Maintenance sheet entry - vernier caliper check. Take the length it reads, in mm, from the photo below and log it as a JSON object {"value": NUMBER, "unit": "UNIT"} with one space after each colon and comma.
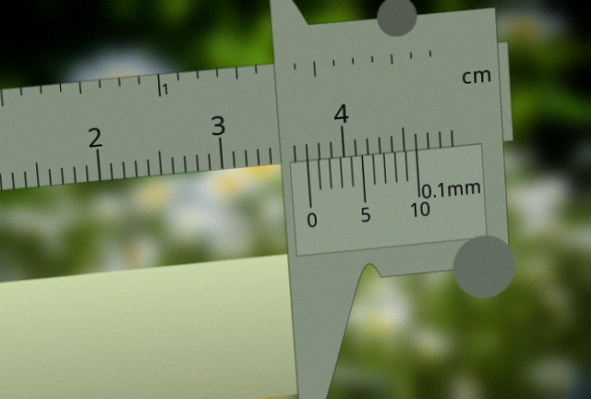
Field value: {"value": 37.0, "unit": "mm"}
